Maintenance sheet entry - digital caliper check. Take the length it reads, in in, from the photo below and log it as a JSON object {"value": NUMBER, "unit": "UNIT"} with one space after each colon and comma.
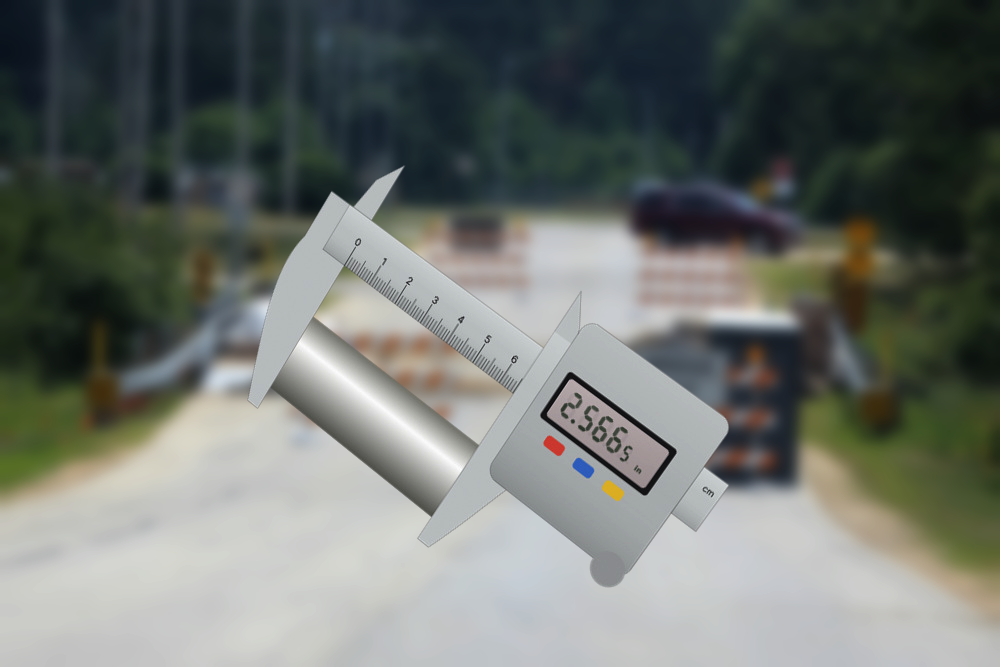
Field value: {"value": 2.5665, "unit": "in"}
